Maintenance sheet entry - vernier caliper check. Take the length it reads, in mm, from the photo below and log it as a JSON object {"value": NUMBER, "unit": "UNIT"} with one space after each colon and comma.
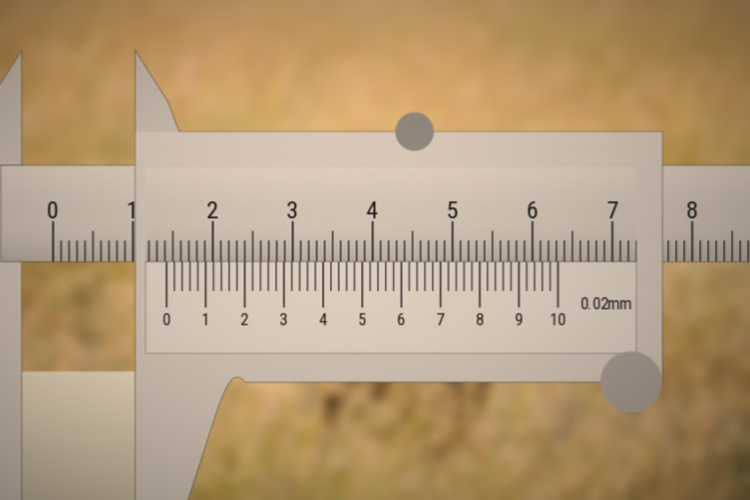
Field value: {"value": 14.2, "unit": "mm"}
